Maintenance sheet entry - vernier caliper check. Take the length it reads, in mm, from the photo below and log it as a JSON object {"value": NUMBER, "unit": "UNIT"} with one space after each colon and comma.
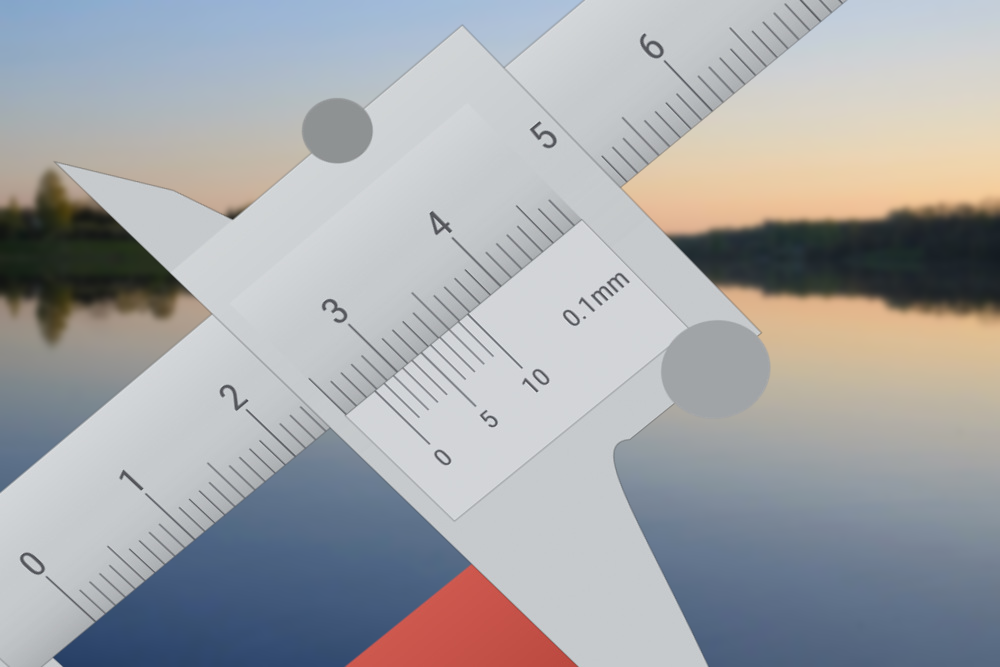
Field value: {"value": 27.8, "unit": "mm"}
